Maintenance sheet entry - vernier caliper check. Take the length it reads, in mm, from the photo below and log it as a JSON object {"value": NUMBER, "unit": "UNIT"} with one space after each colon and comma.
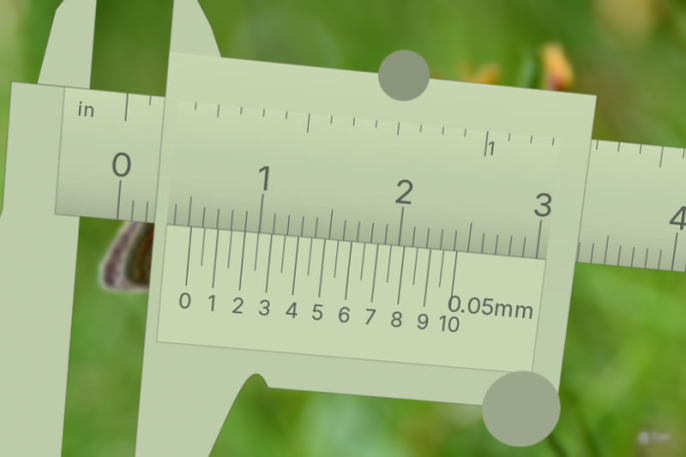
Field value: {"value": 5.2, "unit": "mm"}
